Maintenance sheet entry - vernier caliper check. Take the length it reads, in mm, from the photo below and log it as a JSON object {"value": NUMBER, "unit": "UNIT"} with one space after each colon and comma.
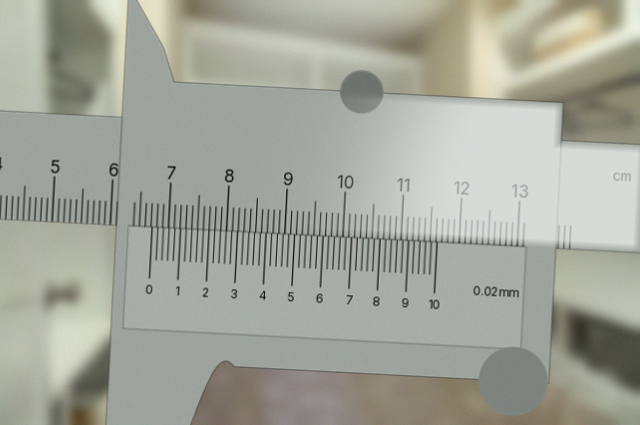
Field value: {"value": 67.2, "unit": "mm"}
